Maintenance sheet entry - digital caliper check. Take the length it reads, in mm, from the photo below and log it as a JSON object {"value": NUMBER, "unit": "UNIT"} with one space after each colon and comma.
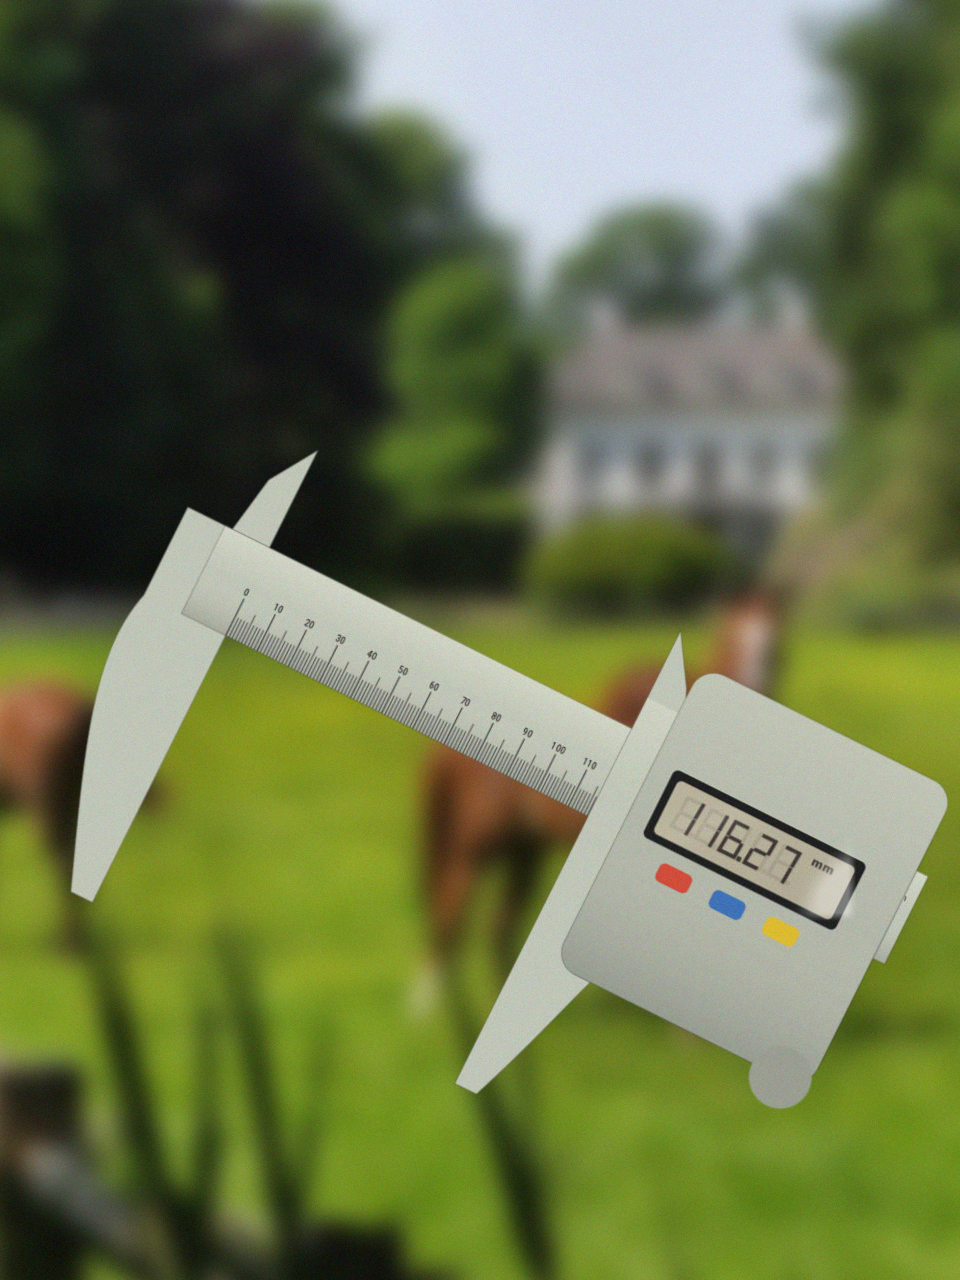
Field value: {"value": 116.27, "unit": "mm"}
